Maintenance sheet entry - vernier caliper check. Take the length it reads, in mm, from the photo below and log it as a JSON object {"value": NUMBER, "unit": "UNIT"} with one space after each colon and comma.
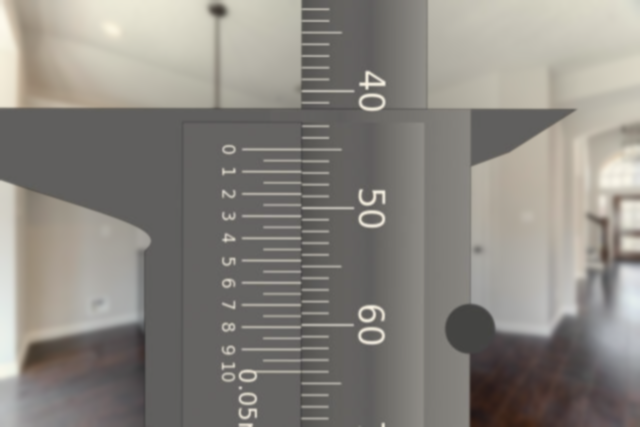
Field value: {"value": 45.0, "unit": "mm"}
